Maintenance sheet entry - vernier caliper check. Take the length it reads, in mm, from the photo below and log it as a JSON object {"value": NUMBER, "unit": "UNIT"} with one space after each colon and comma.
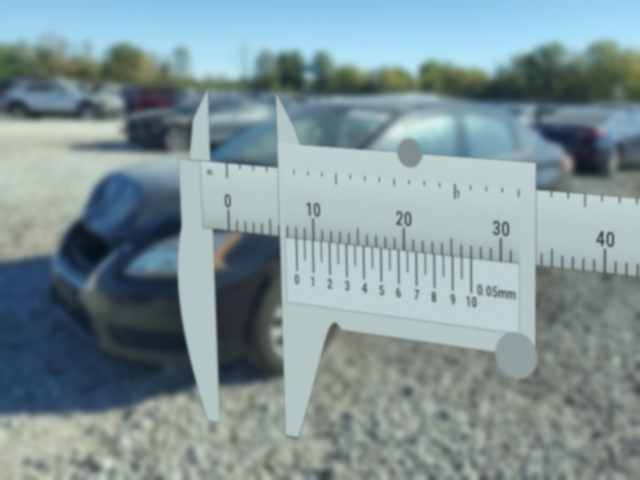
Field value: {"value": 8.0, "unit": "mm"}
